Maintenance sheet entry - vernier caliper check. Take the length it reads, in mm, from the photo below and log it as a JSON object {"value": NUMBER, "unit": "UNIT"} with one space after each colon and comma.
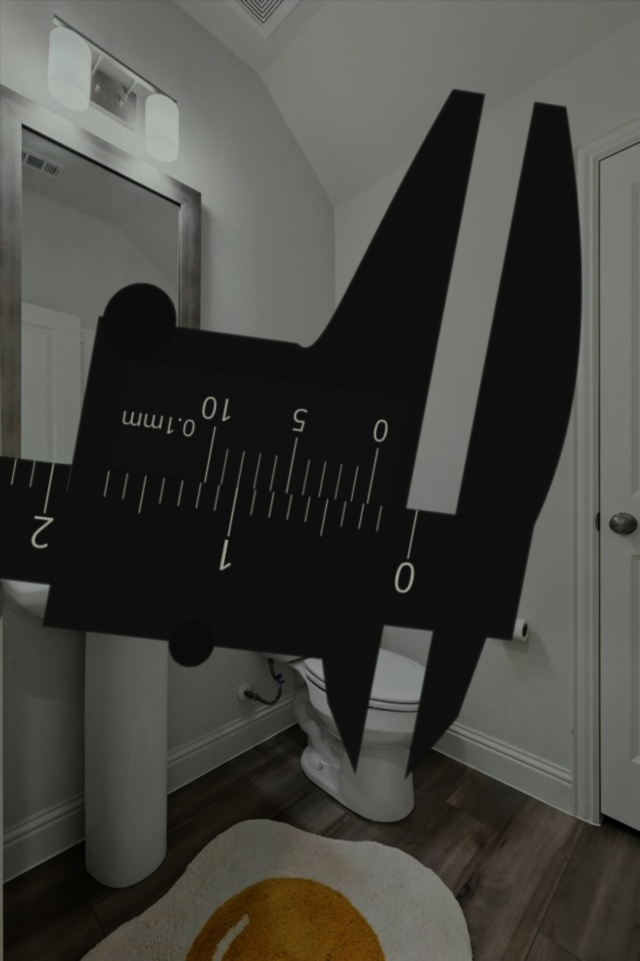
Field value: {"value": 2.8, "unit": "mm"}
